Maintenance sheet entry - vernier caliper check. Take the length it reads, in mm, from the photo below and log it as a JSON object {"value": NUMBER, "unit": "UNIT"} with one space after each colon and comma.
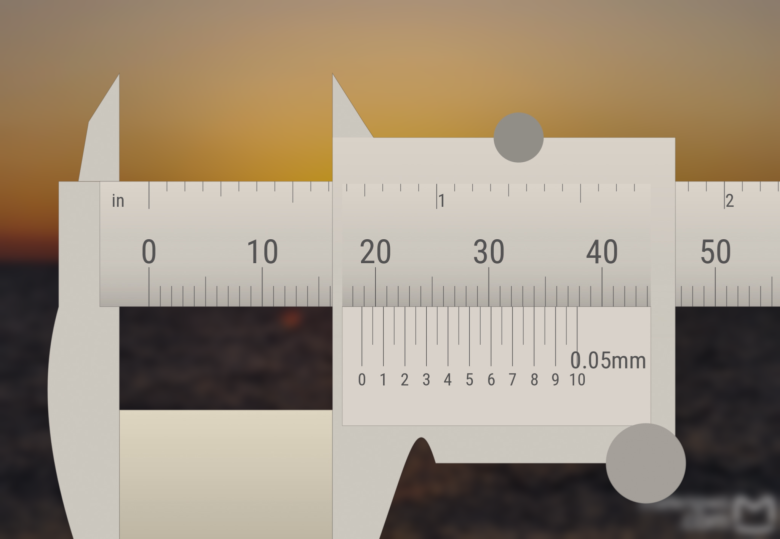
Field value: {"value": 18.8, "unit": "mm"}
